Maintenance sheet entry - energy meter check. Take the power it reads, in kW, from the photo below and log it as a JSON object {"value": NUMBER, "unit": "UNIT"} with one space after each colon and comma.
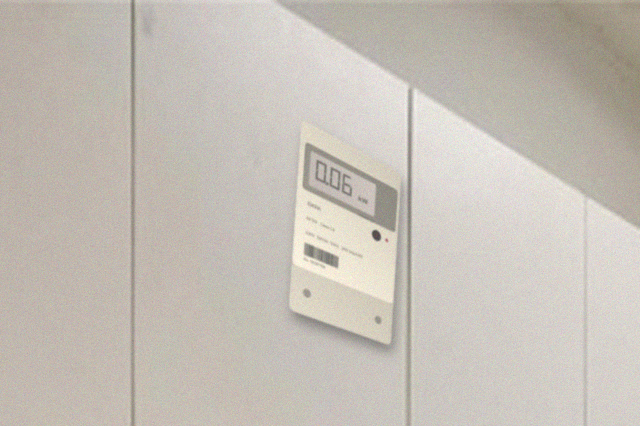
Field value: {"value": 0.06, "unit": "kW"}
